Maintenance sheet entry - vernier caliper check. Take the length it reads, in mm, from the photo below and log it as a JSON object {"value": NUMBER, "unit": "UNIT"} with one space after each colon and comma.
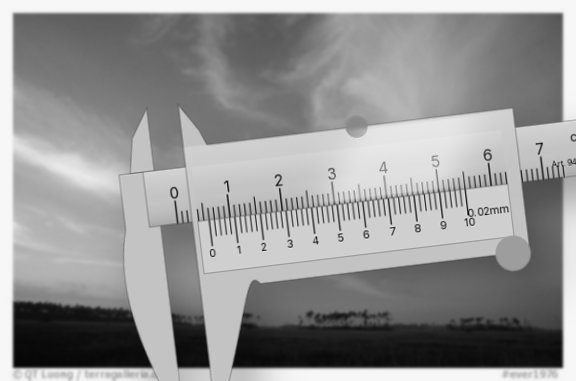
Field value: {"value": 6.0, "unit": "mm"}
